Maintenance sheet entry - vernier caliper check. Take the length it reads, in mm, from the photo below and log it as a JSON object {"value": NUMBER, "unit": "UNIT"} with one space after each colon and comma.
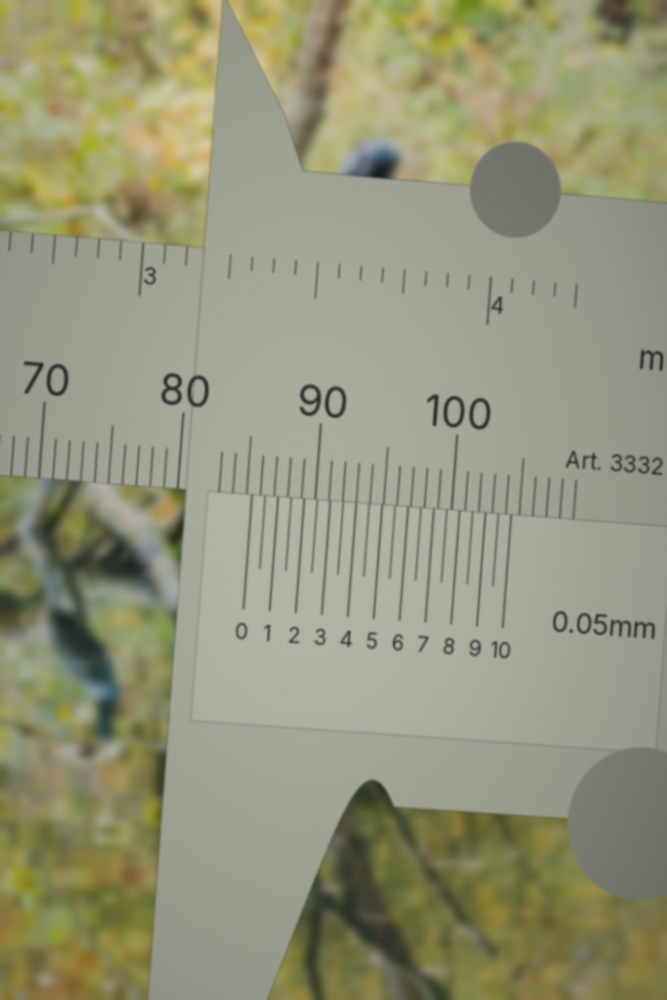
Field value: {"value": 85.4, "unit": "mm"}
